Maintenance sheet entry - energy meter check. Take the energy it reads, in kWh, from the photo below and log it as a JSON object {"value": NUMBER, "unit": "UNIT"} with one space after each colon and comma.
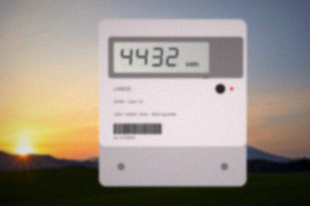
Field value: {"value": 4432, "unit": "kWh"}
